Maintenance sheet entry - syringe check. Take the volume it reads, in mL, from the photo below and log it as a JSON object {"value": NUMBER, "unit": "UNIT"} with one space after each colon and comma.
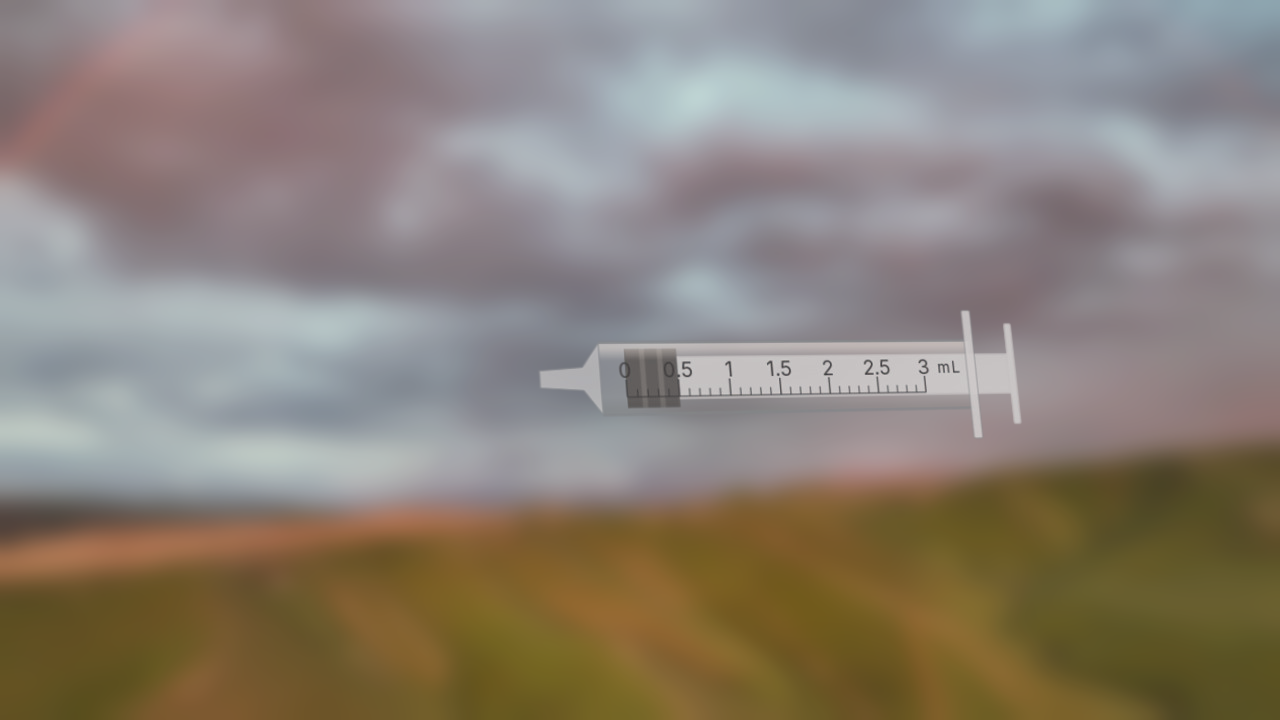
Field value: {"value": 0, "unit": "mL"}
